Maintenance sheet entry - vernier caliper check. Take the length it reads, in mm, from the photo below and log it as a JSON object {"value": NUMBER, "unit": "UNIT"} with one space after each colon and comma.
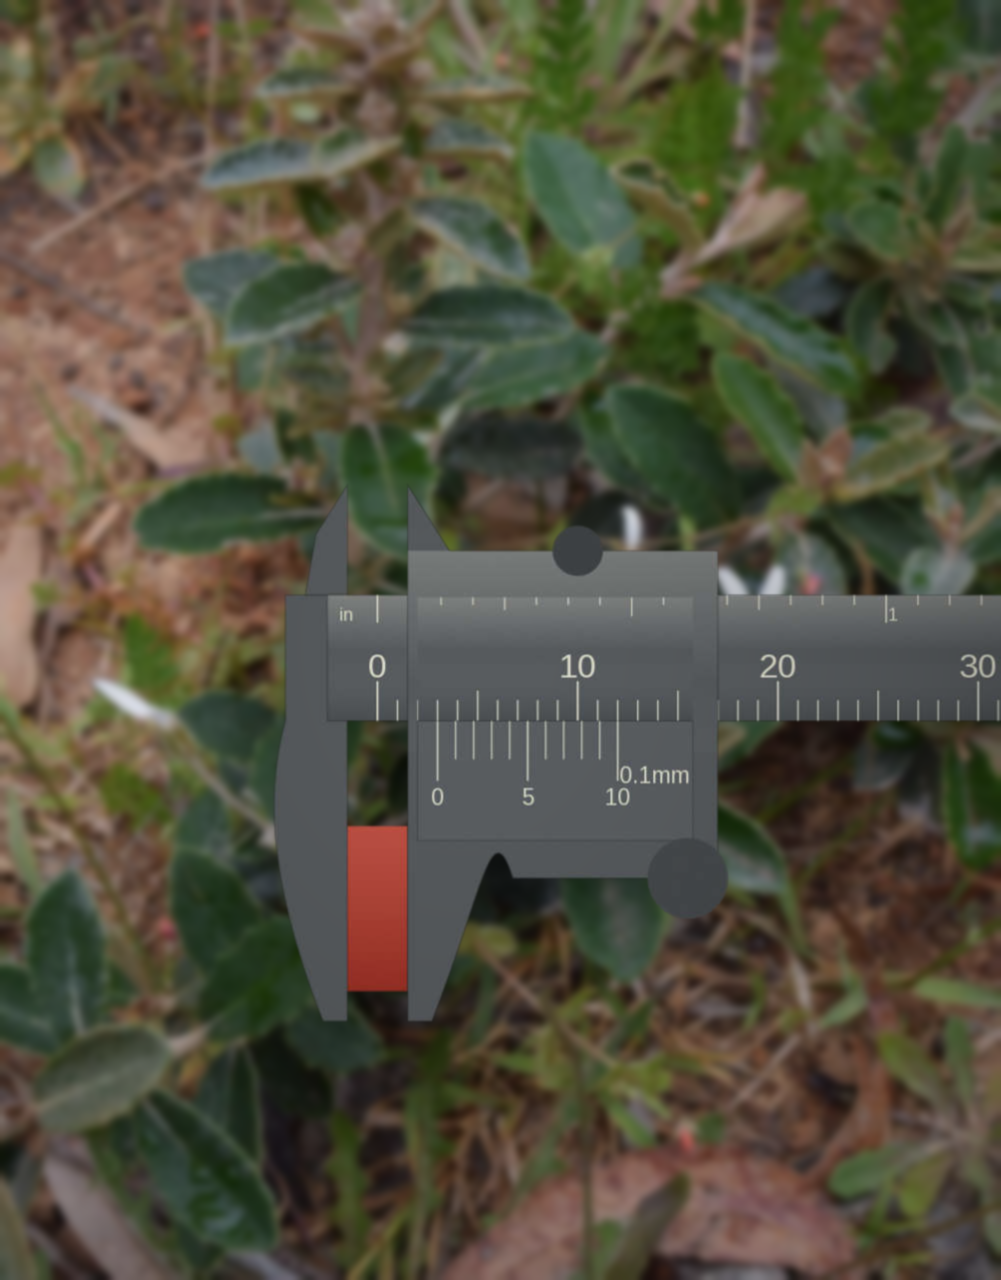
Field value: {"value": 3.0, "unit": "mm"}
